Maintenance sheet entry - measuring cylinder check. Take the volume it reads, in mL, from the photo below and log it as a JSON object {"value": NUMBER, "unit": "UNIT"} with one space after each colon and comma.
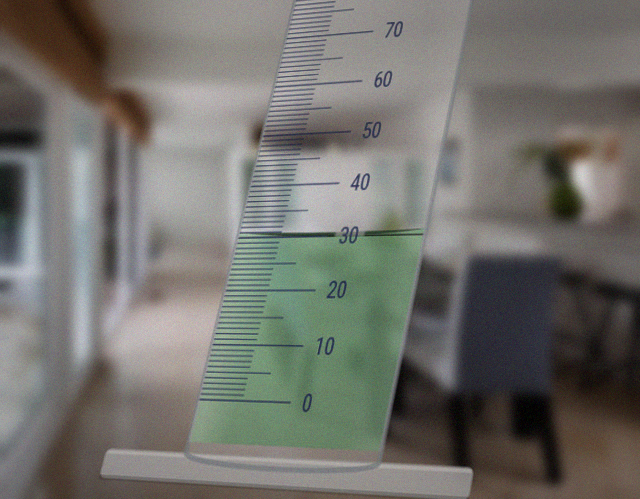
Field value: {"value": 30, "unit": "mL"}
